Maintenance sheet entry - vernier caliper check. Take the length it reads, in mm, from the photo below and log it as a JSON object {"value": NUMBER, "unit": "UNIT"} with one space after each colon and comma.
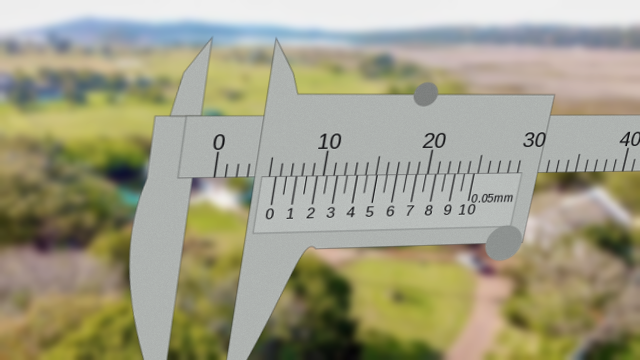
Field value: {"value": 5.6, "unit": "mm"}
